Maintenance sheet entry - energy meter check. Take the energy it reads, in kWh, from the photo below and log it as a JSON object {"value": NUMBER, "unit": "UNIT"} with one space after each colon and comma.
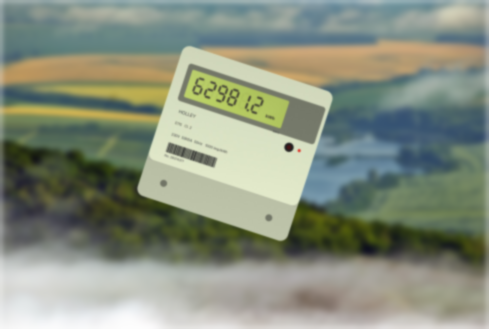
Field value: {"value": 62981.2, "unit": "kWh"}
